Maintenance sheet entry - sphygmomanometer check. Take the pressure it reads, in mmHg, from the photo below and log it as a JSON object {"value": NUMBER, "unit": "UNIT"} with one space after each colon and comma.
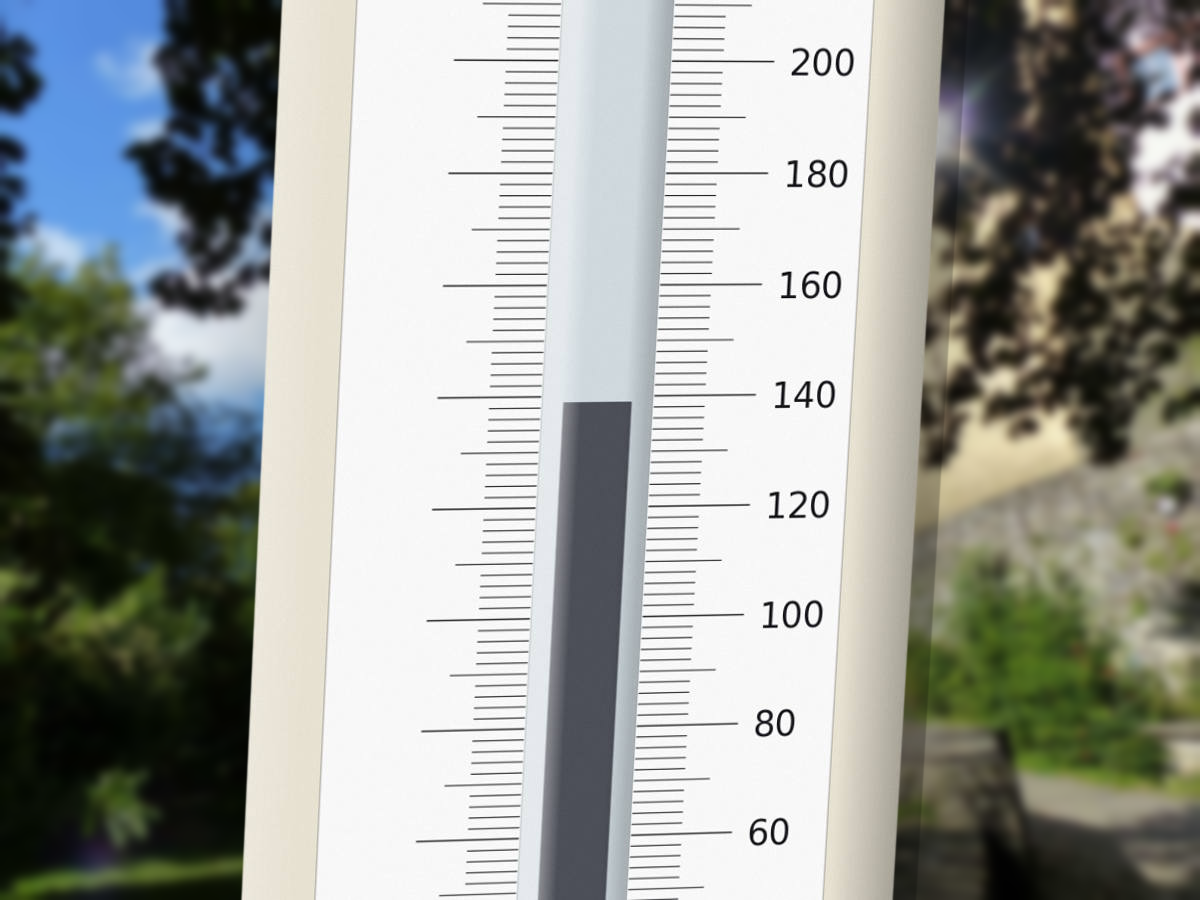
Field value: {"value": 139, "unit": "mmHg"}
